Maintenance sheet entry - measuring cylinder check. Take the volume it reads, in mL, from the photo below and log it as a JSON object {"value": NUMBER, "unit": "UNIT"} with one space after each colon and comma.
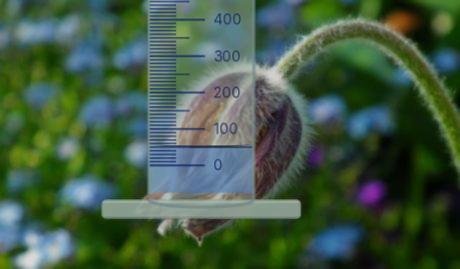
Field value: {"value": 50, "unit": "mL"}
